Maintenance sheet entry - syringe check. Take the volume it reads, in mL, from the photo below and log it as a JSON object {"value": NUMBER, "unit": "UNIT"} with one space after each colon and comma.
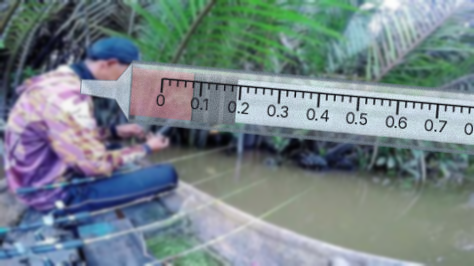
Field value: {"value": 0.08, "unit": "mL"}
